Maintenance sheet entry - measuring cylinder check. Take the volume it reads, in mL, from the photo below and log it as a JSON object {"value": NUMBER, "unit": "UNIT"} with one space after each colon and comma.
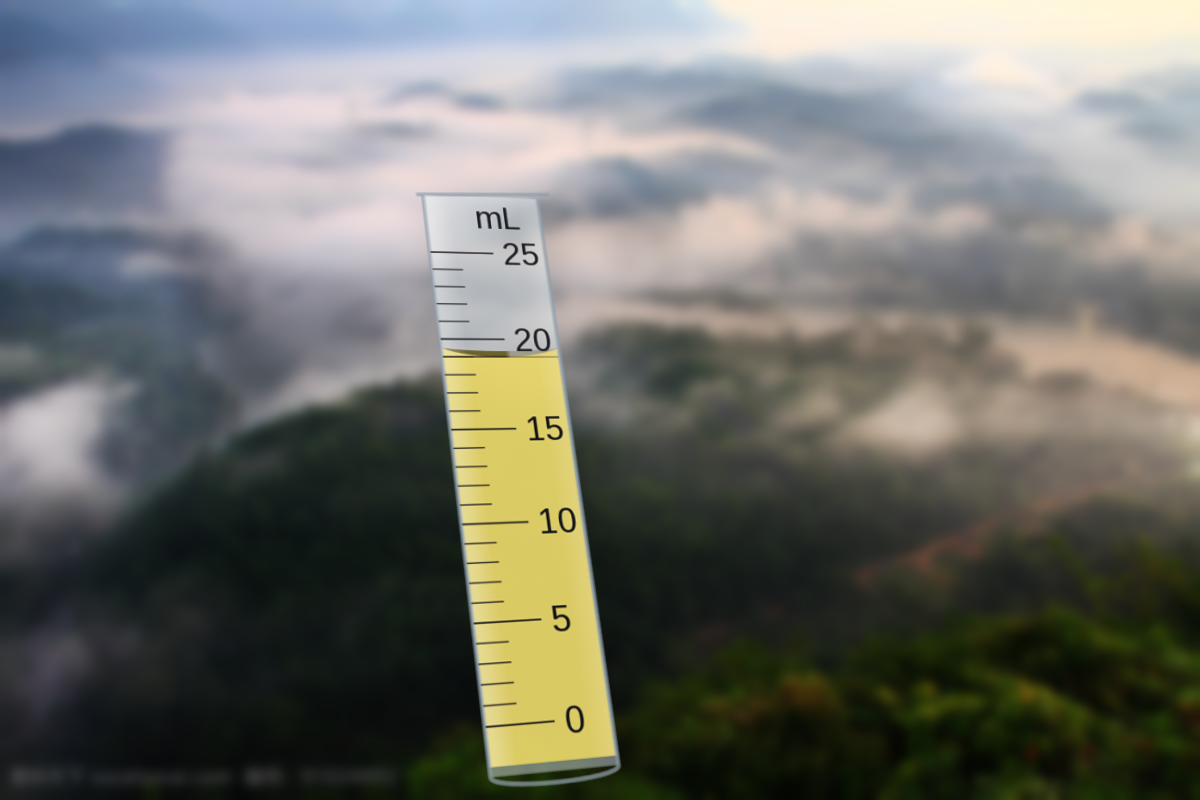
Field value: {"value": 19, "unit": "mL"}
